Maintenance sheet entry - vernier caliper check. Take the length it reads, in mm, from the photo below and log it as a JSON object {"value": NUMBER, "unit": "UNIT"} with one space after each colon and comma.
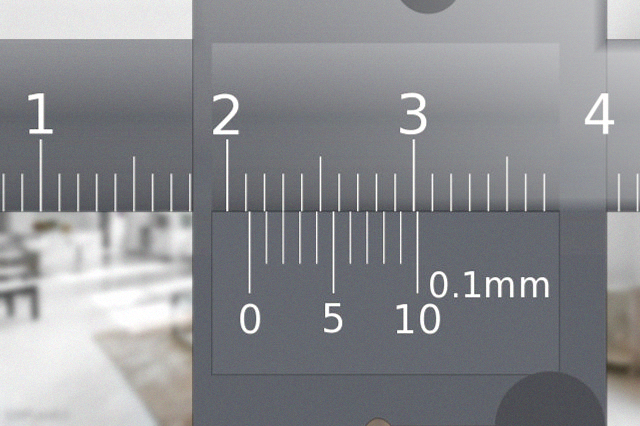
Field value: {"value": 21.2, "unit": "mm"}
